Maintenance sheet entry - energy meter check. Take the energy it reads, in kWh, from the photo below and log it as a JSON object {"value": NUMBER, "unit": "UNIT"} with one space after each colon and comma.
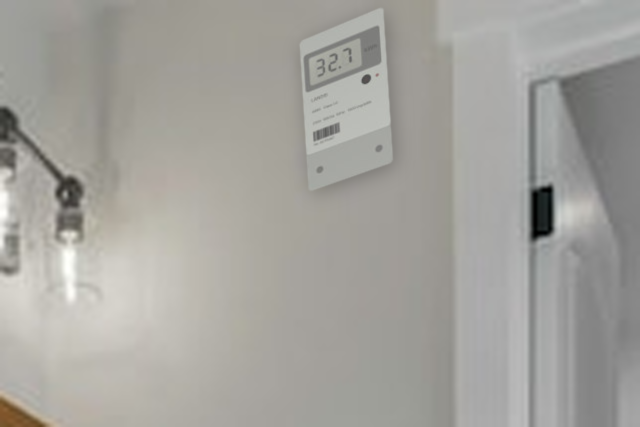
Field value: {"value": 32.7, "unit": "kWh"}
